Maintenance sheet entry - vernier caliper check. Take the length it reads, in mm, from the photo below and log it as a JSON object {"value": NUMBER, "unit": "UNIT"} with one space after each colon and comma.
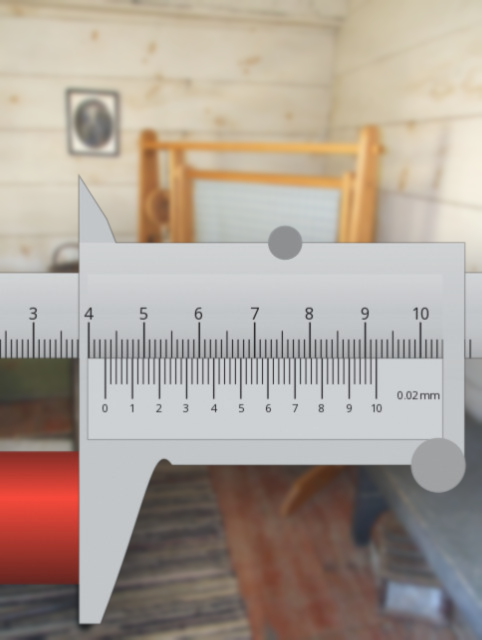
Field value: {"value": 43.0, "unit": "mm"}
